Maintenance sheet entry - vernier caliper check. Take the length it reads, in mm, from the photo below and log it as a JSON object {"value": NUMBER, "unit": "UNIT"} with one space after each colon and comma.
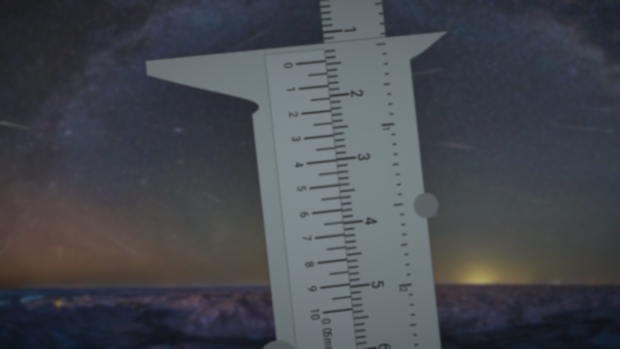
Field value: {"value": 14.5, "unit": "mm"}
